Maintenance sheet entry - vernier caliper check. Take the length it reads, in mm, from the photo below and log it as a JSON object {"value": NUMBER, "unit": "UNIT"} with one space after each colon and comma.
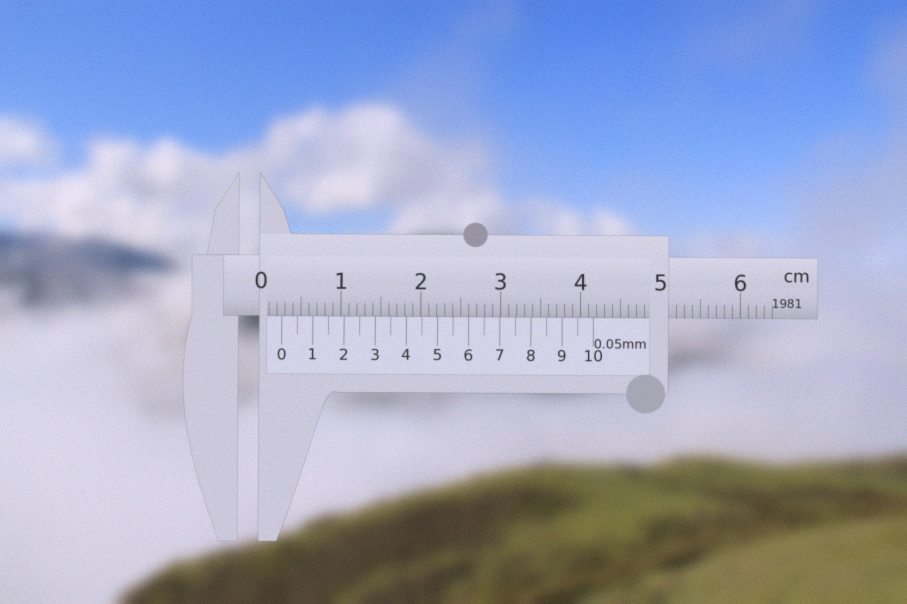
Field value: {"value": 2.6, "unit": "mm"}
